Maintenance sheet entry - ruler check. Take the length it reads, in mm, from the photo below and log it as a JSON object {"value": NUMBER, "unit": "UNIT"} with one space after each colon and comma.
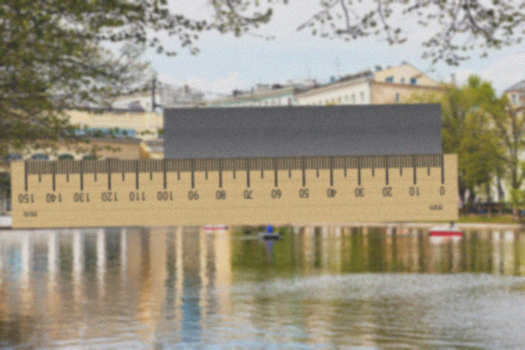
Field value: {"value": 100, "unit": "mm"}
